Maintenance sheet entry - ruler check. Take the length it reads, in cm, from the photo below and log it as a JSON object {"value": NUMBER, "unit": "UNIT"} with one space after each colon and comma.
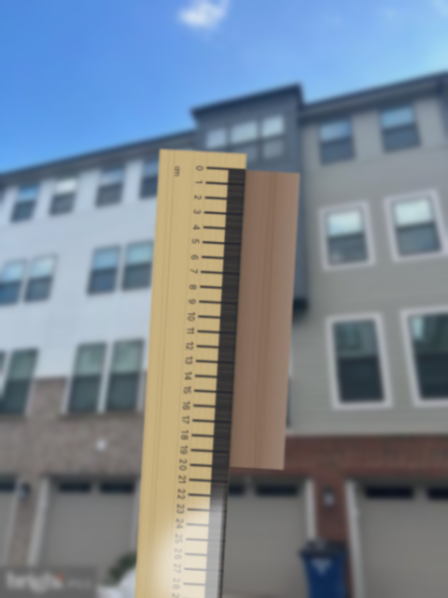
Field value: {"value": 20, "unit": "cm"}
